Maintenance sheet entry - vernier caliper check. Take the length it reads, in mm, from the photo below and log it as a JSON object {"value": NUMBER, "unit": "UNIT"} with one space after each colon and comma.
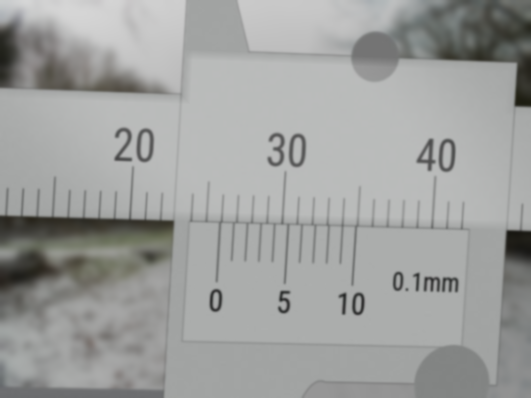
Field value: {"value": 25.9, "unit": "mm"}
